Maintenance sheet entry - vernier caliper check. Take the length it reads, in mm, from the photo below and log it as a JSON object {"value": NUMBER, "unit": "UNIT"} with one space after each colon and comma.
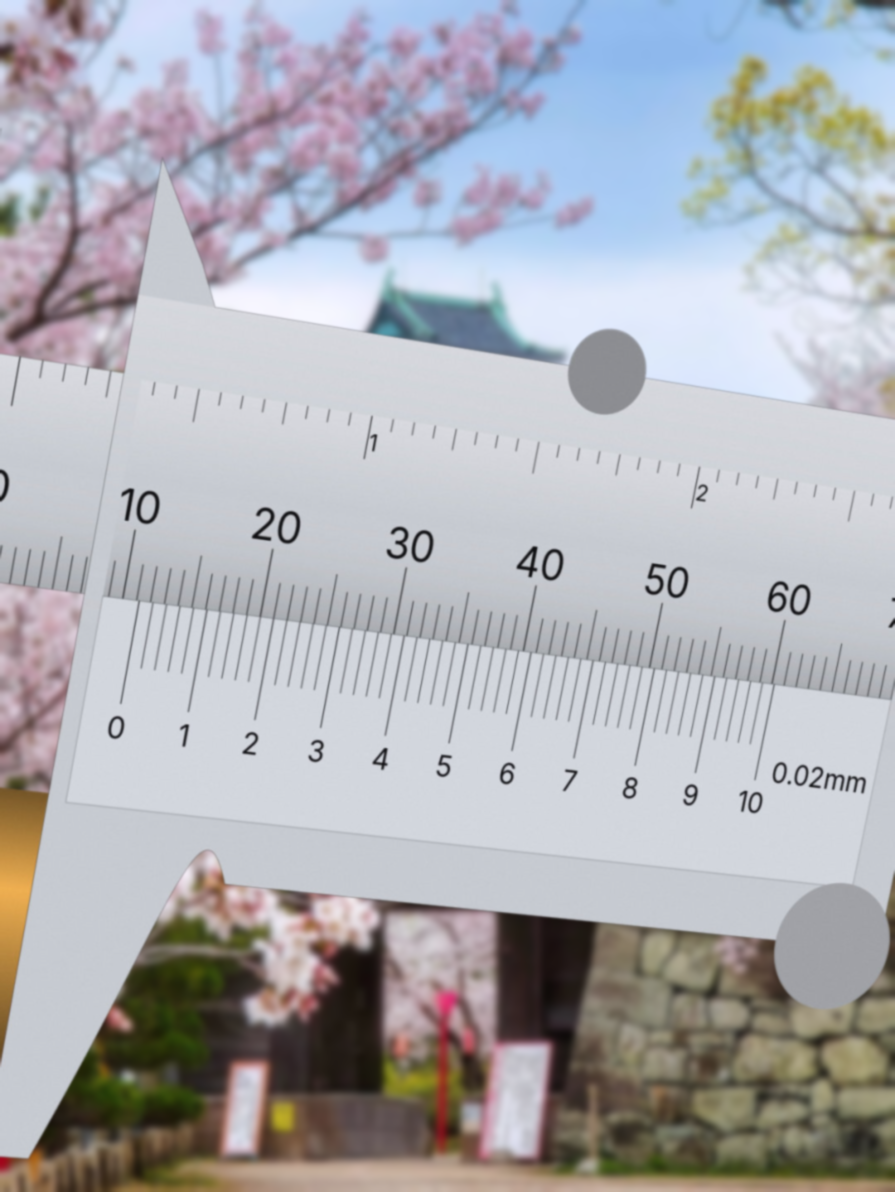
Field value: {"value": 11.2, "unit": "mm"}
